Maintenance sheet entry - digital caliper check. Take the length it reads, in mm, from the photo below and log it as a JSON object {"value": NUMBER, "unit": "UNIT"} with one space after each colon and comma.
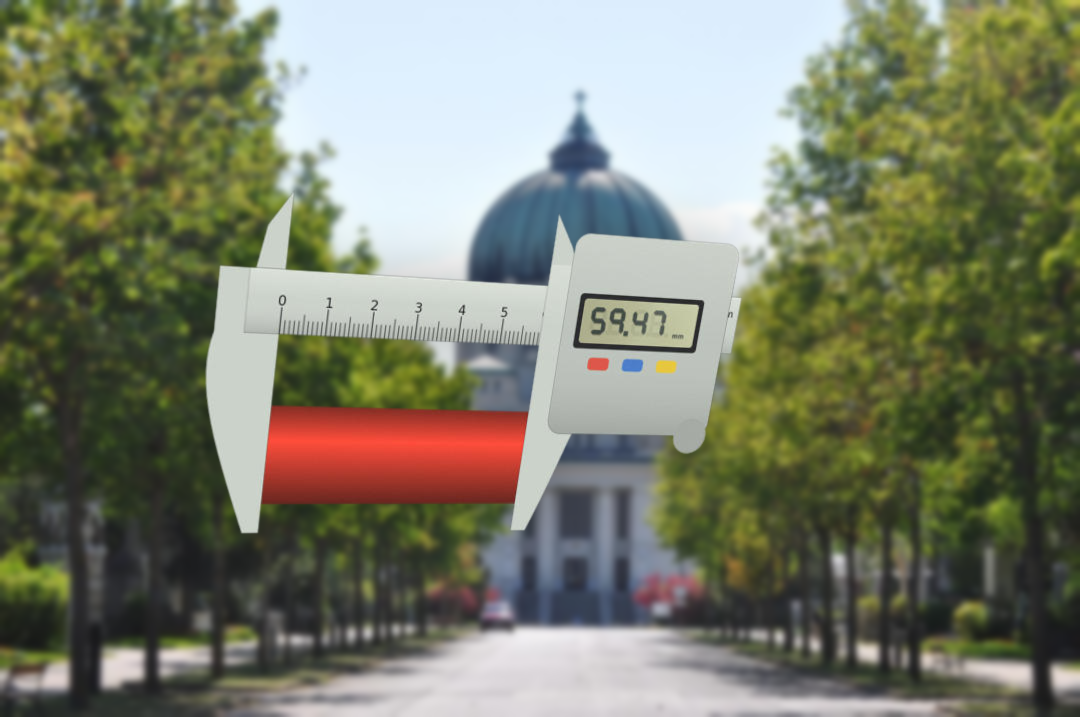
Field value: {"value": 59.47, "unit": "mm"}
